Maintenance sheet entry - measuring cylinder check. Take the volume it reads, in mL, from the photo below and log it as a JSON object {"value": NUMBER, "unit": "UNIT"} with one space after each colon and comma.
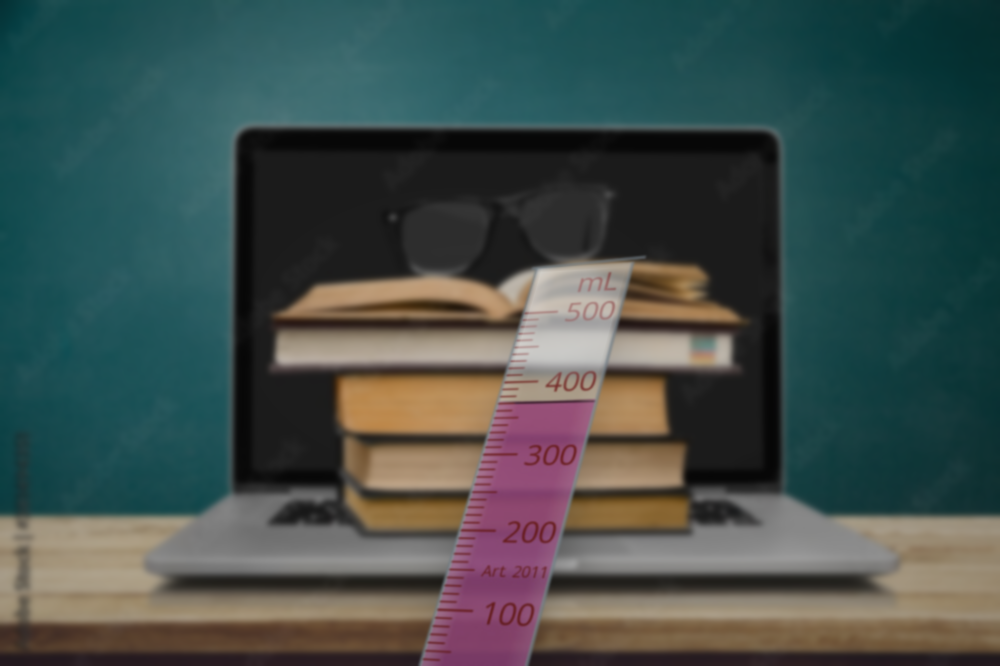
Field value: {"value": 370, "unit": "mL"}
